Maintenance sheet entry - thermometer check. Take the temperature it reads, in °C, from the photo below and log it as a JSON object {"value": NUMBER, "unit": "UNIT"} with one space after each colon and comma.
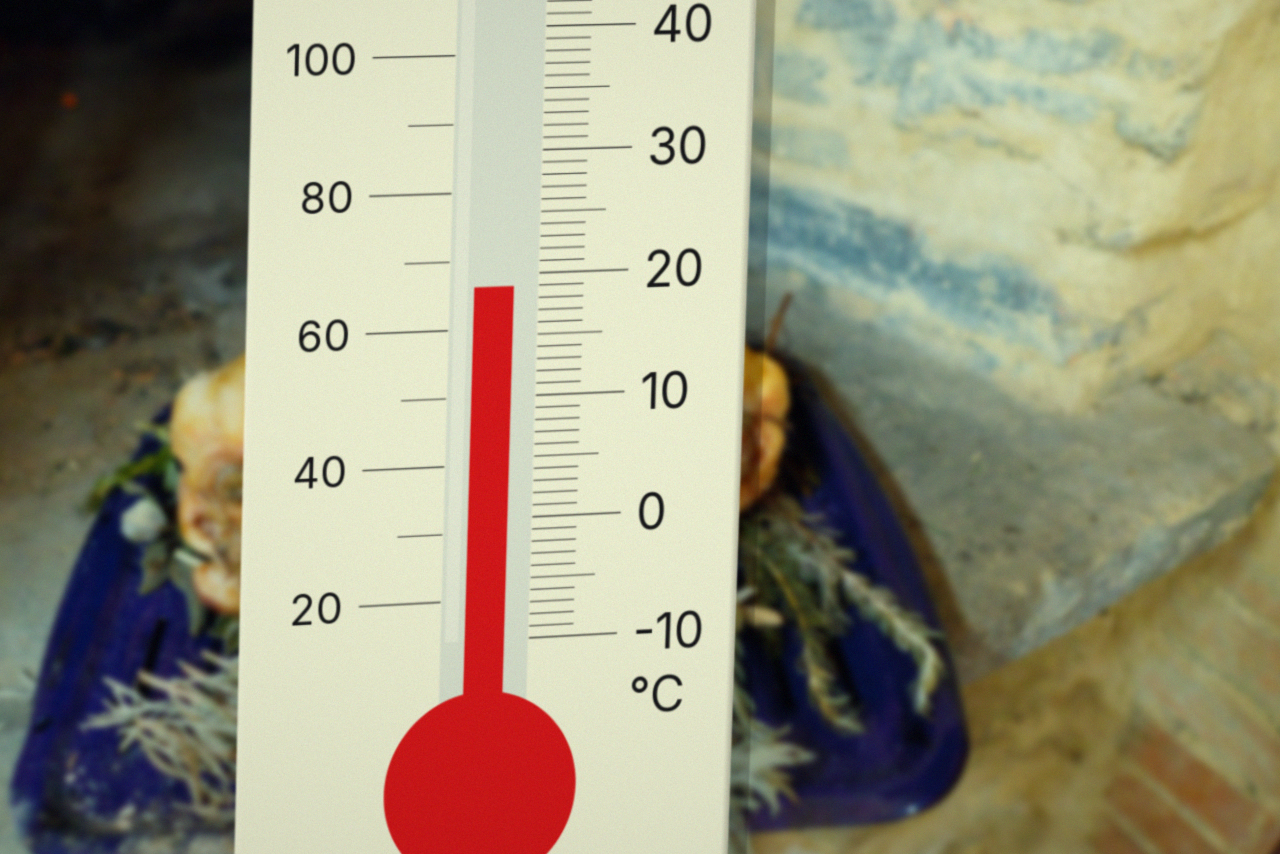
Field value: {"value": 19, "unit": "°C"}
